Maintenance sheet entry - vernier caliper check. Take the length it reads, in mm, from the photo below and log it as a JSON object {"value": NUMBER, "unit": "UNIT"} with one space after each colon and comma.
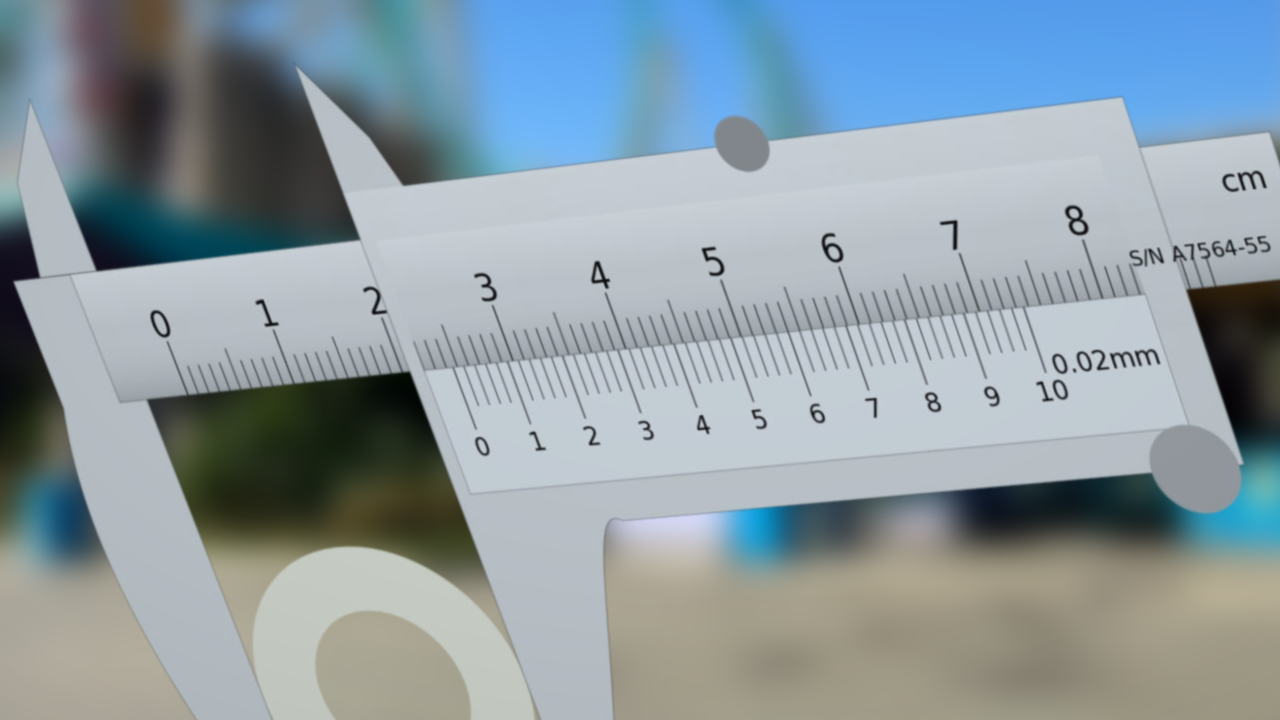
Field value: {"value": 24.6, "unit": "mm"}
